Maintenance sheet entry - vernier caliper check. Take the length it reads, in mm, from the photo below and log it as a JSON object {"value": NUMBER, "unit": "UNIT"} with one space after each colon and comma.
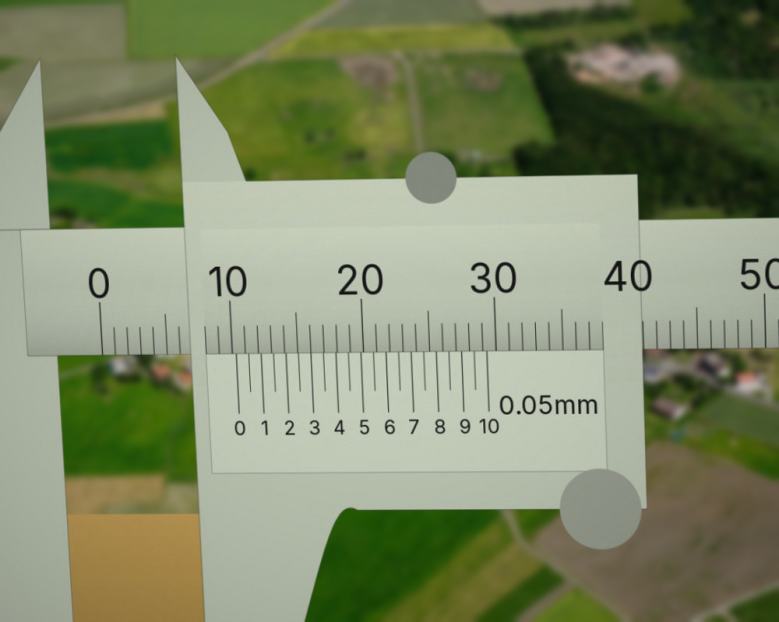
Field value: {"value": 10.3, "unit": "mm"}
